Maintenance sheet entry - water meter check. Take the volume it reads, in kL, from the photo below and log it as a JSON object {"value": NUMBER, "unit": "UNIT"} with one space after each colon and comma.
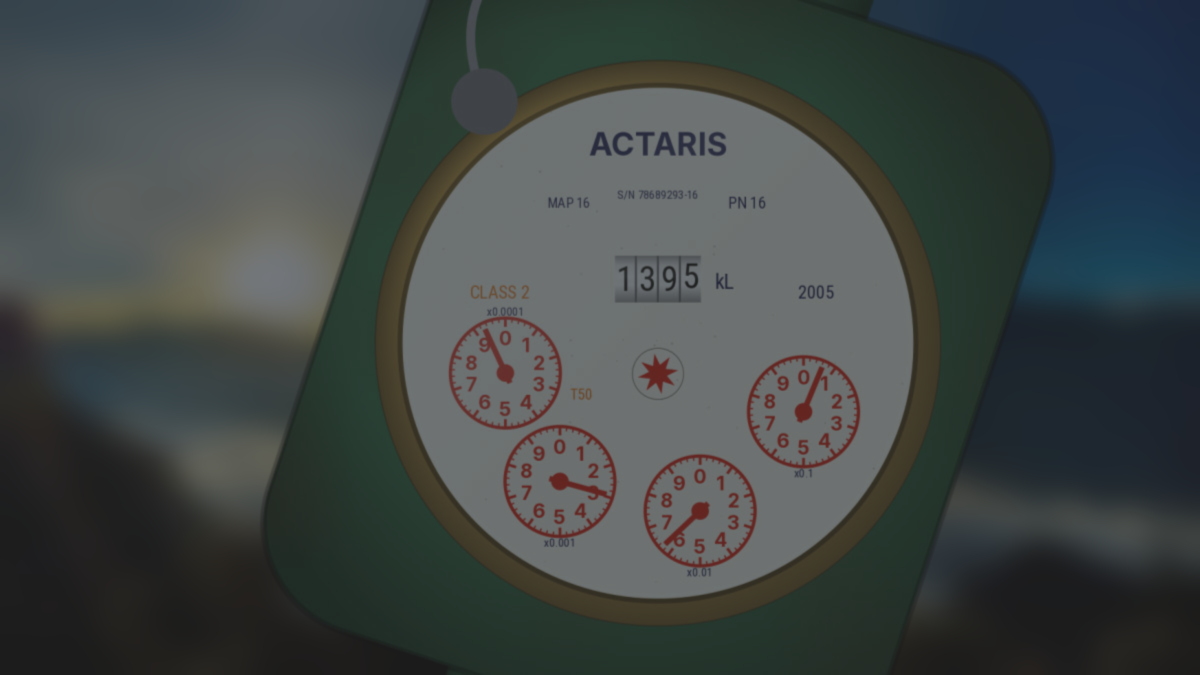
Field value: {"value": 1395.0629, "unit": "kL"}
